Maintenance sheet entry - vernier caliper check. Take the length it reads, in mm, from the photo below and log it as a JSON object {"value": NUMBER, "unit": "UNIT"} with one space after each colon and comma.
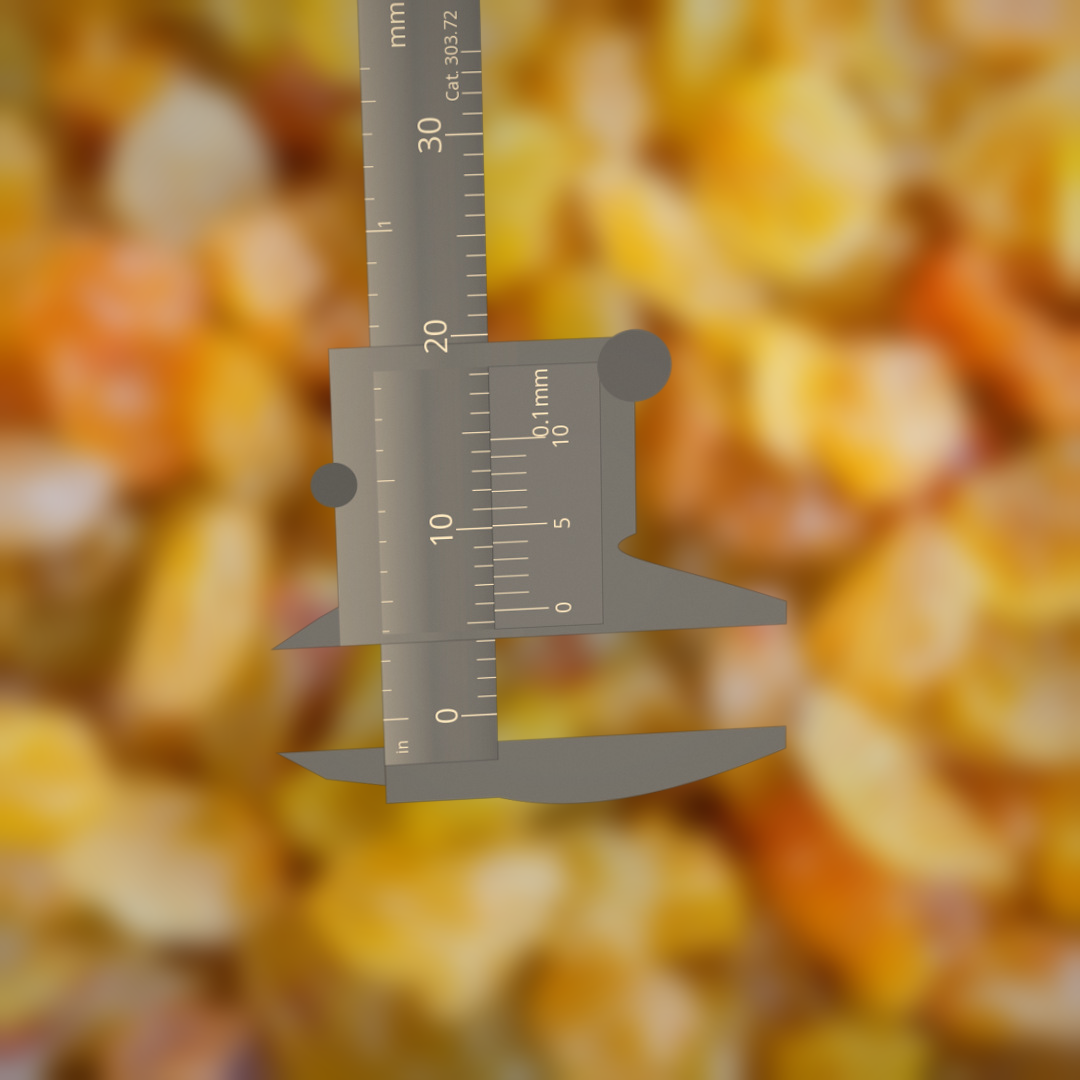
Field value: {"value": 5.6, "unit": "mm"}
